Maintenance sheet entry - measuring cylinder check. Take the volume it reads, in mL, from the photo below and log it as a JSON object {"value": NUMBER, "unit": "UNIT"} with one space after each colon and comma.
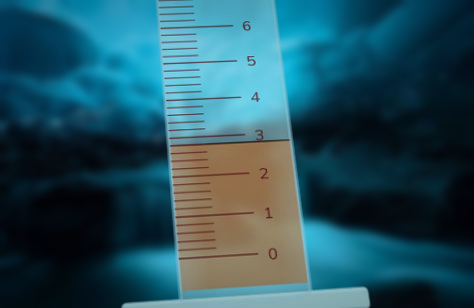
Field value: {"value": 2.8, "unit": "mL"}
